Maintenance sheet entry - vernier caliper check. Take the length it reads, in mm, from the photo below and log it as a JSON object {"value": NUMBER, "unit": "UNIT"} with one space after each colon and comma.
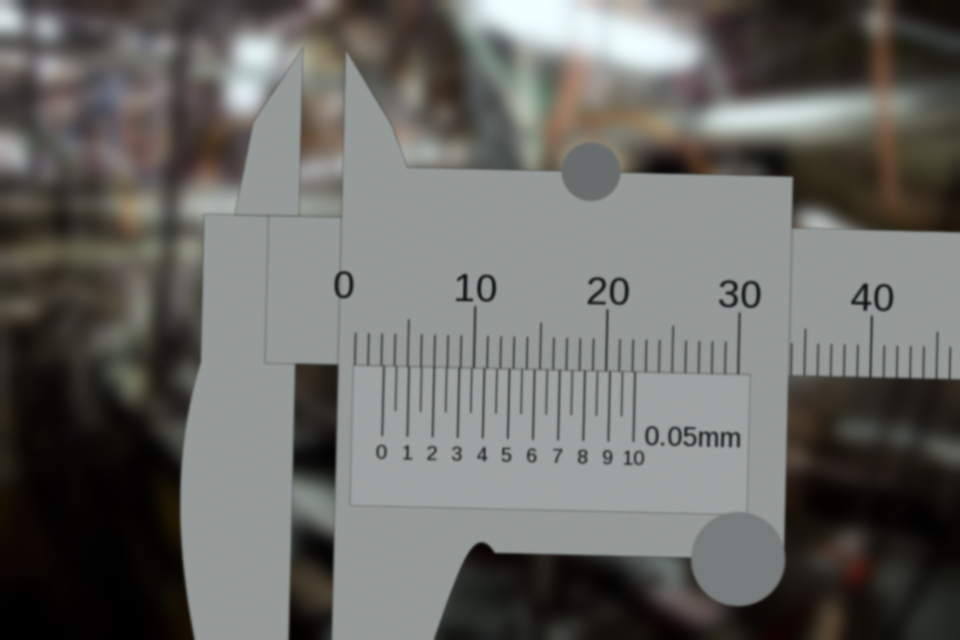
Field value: {"value": 3.2, "unit": "mm"}
